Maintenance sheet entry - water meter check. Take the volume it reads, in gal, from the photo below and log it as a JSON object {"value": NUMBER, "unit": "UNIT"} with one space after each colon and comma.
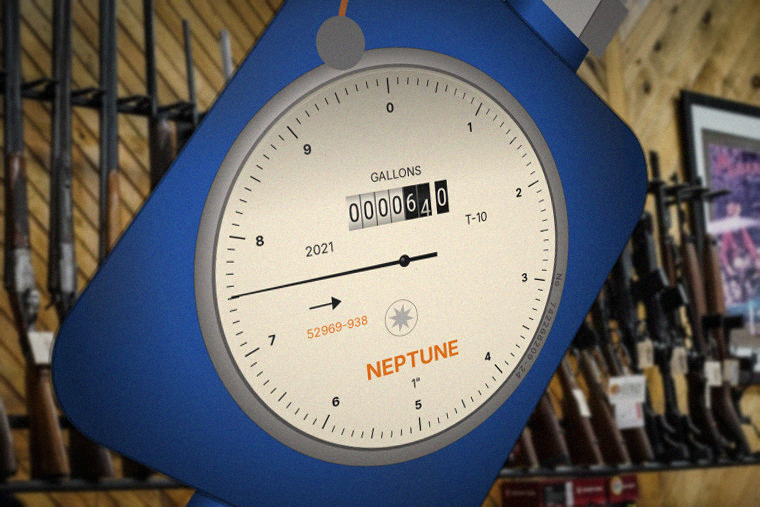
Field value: {"value": 637.5, "unit": "gal"}
